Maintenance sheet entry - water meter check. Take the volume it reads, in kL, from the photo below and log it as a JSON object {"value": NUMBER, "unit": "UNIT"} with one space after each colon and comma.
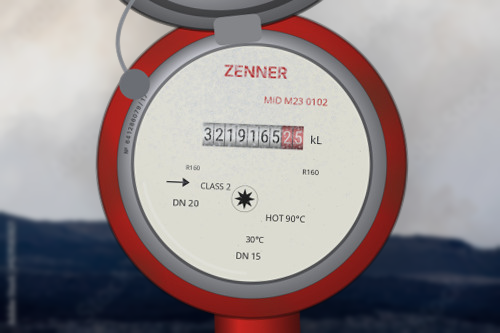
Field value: {"value": 3219165.25, "unit": "kL"}
